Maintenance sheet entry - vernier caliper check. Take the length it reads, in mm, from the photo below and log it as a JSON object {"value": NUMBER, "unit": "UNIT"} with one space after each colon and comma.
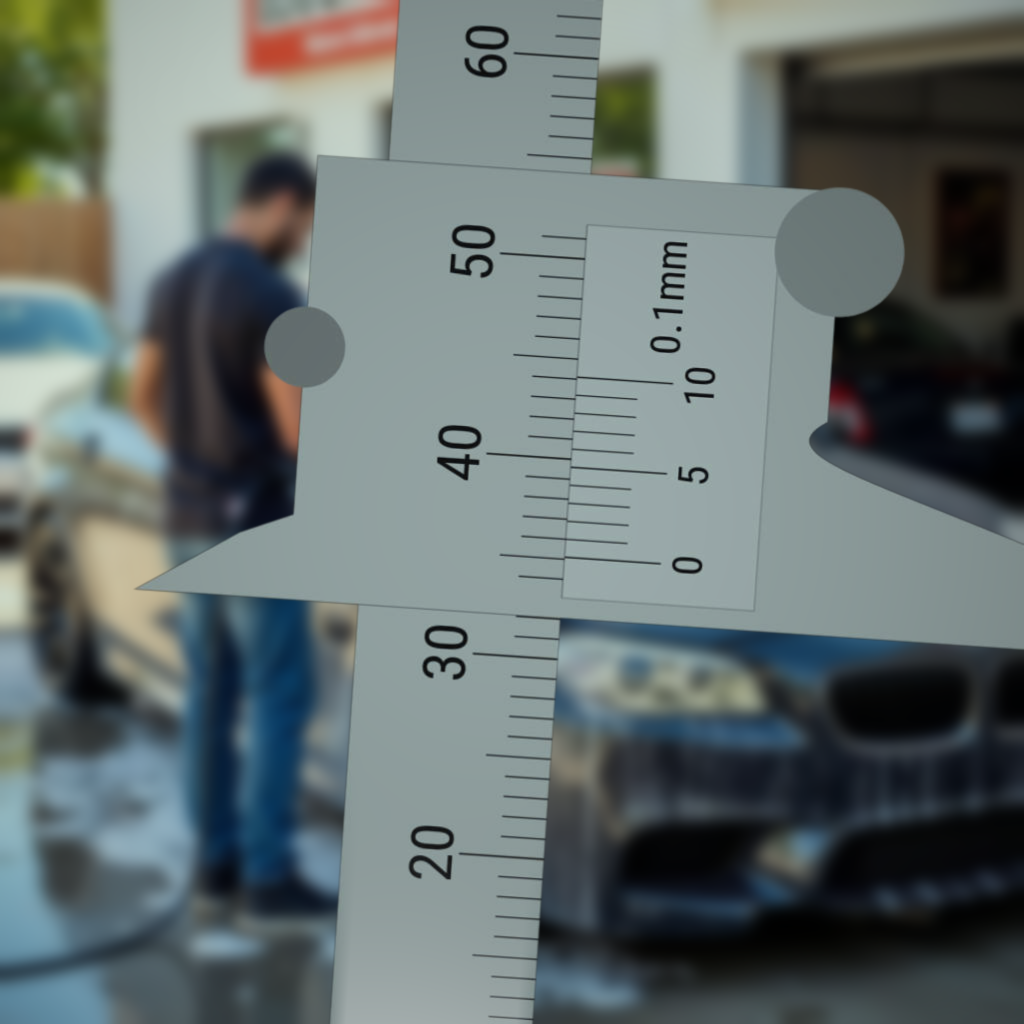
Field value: {"value": 35.1, "unit": "mm"}
